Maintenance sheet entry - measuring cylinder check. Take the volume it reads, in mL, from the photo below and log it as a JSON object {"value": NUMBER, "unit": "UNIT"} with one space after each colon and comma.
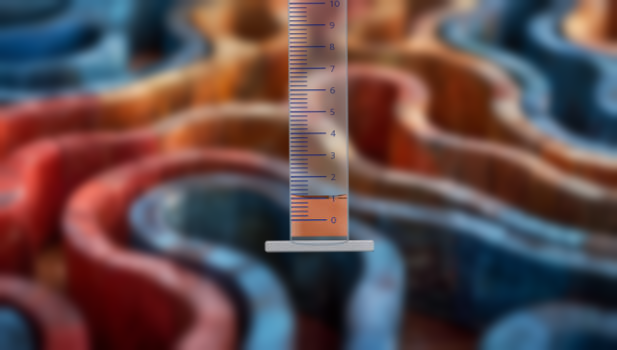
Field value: {"value": 1, "unit": "mL"}
